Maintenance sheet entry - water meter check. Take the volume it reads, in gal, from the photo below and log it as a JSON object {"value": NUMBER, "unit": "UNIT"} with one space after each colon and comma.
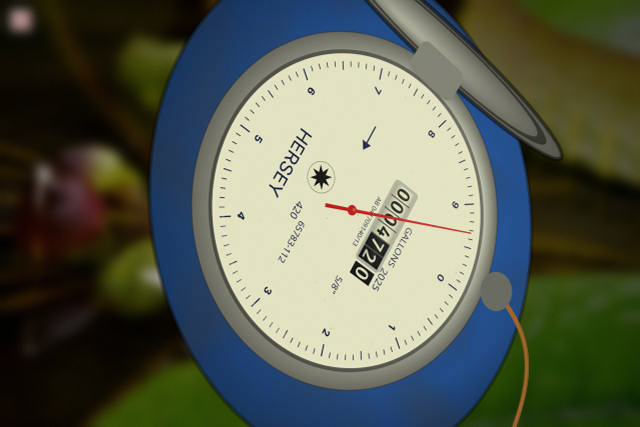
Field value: {"value": 4719.3, "unit": "gal"}
